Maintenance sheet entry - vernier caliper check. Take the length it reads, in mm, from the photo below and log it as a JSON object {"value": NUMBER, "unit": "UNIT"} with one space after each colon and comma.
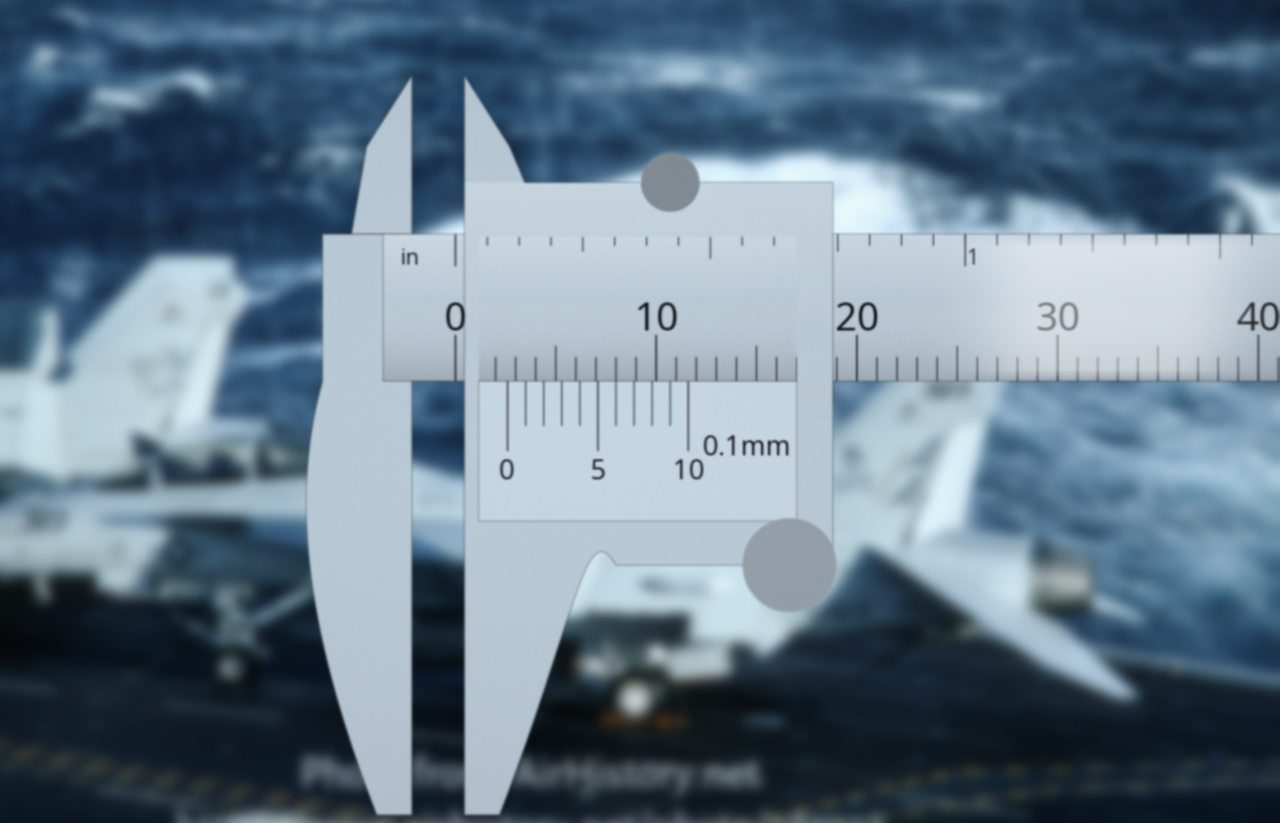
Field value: {"value": 2.6, "unit": "mm"}
